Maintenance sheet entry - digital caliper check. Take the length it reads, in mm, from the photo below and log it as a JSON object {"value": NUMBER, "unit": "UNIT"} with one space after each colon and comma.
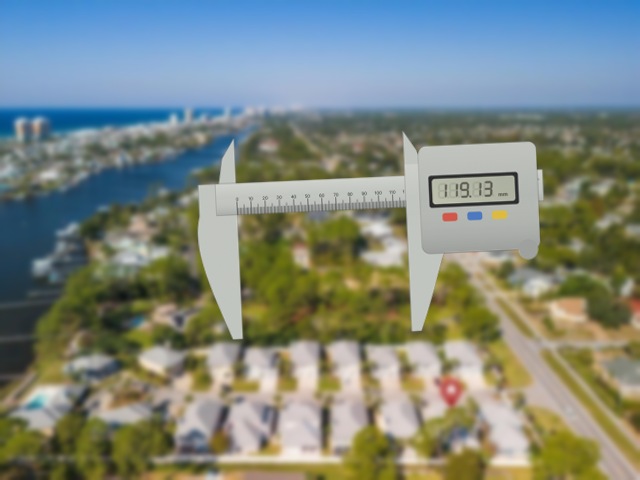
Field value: {"value": 119.13, "unit": "mm"}
